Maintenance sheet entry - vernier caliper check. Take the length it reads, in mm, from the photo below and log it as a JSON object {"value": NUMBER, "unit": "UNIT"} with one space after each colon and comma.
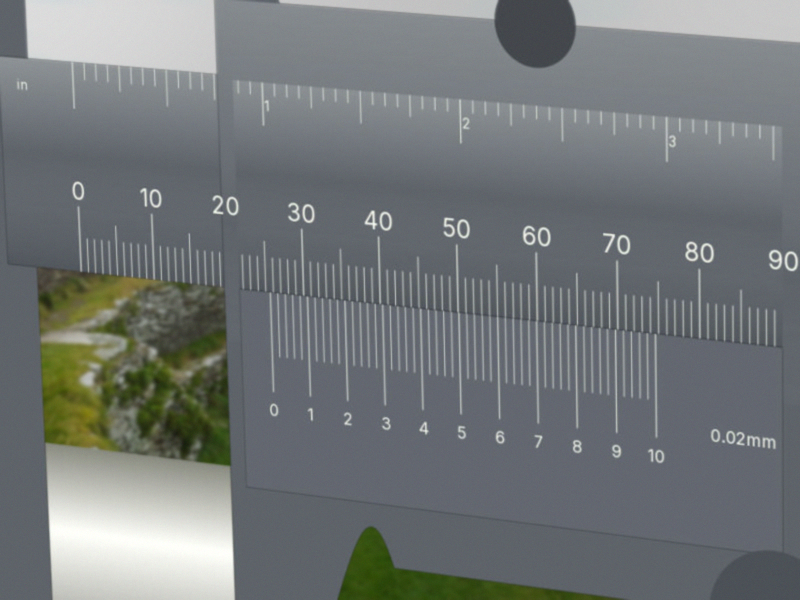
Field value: {"value": 25.6, "unit": "mm"}
